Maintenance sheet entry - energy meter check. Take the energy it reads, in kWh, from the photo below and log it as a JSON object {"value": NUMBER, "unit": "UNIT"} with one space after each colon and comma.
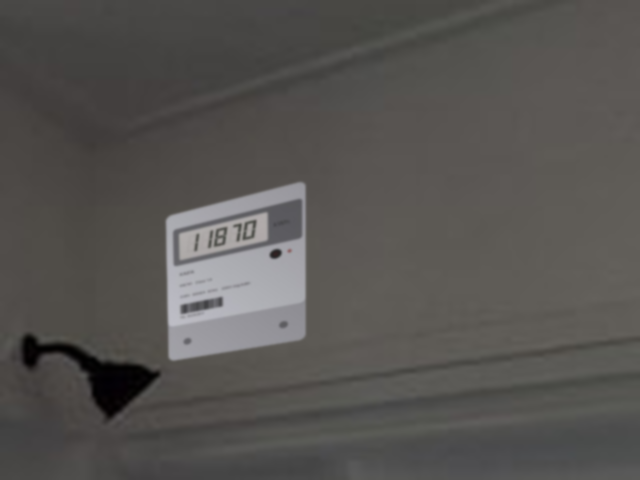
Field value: {"value": 11870, "unit": "kWh"}
